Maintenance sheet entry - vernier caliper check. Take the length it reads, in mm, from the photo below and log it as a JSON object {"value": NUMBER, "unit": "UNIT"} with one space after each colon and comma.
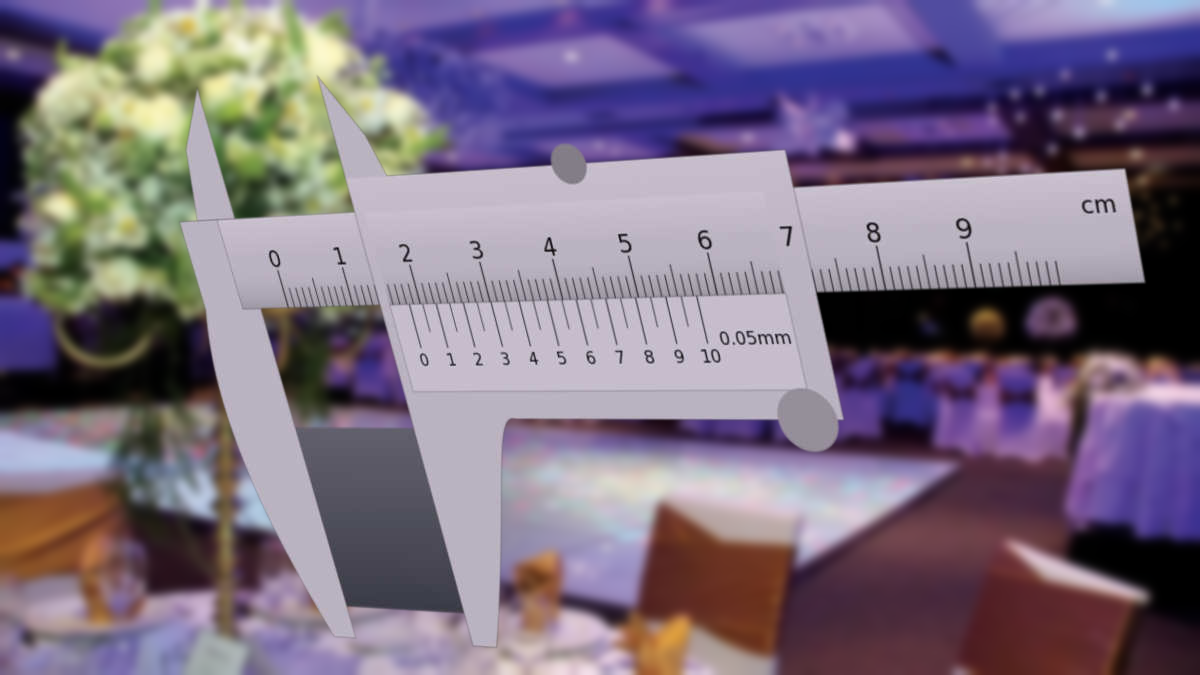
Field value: {"value": 18.4, "unit": "mm"}
